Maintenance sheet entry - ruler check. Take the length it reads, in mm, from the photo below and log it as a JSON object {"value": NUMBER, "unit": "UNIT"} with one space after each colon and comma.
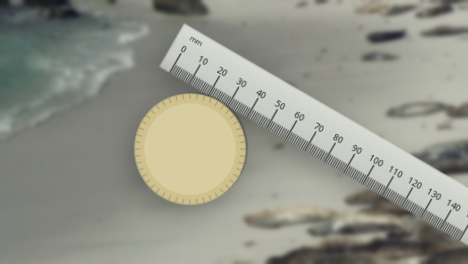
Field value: {"value": 50, "unit": "mm"}
